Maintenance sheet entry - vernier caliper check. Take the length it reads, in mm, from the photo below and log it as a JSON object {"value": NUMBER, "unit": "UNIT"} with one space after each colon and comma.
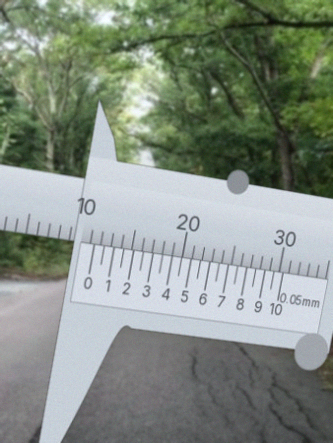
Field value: {"value": 11.4, "unit": "mm"}
